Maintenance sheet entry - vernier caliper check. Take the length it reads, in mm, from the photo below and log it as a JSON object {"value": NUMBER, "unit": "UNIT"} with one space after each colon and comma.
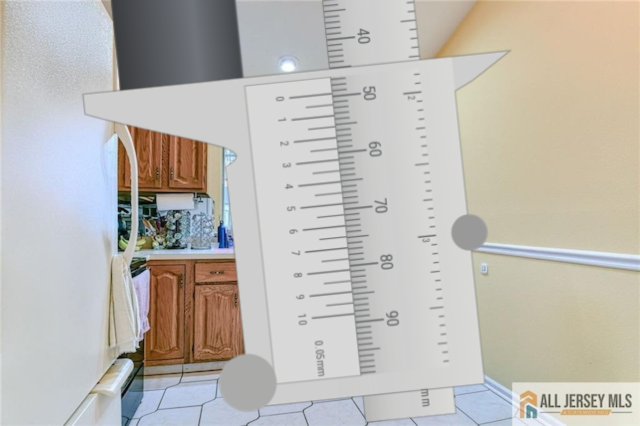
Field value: {"value": 49.5, "unit": "mm"}
